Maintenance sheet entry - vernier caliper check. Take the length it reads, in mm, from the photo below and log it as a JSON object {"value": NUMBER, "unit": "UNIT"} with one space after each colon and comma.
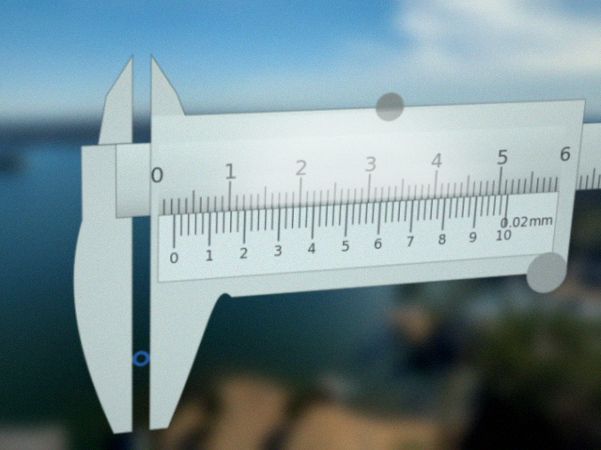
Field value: {"value": 2.4, "unit": "mm"}
